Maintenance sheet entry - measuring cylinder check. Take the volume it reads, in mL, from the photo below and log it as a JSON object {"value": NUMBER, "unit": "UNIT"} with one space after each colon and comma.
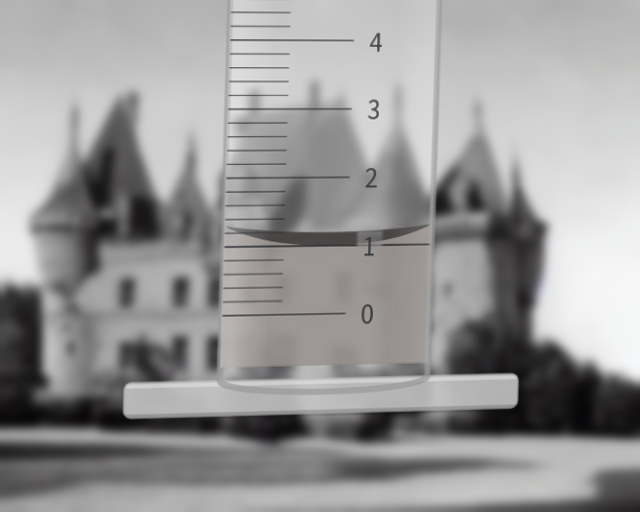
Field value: {"value": 1, "unit": "mL"}
